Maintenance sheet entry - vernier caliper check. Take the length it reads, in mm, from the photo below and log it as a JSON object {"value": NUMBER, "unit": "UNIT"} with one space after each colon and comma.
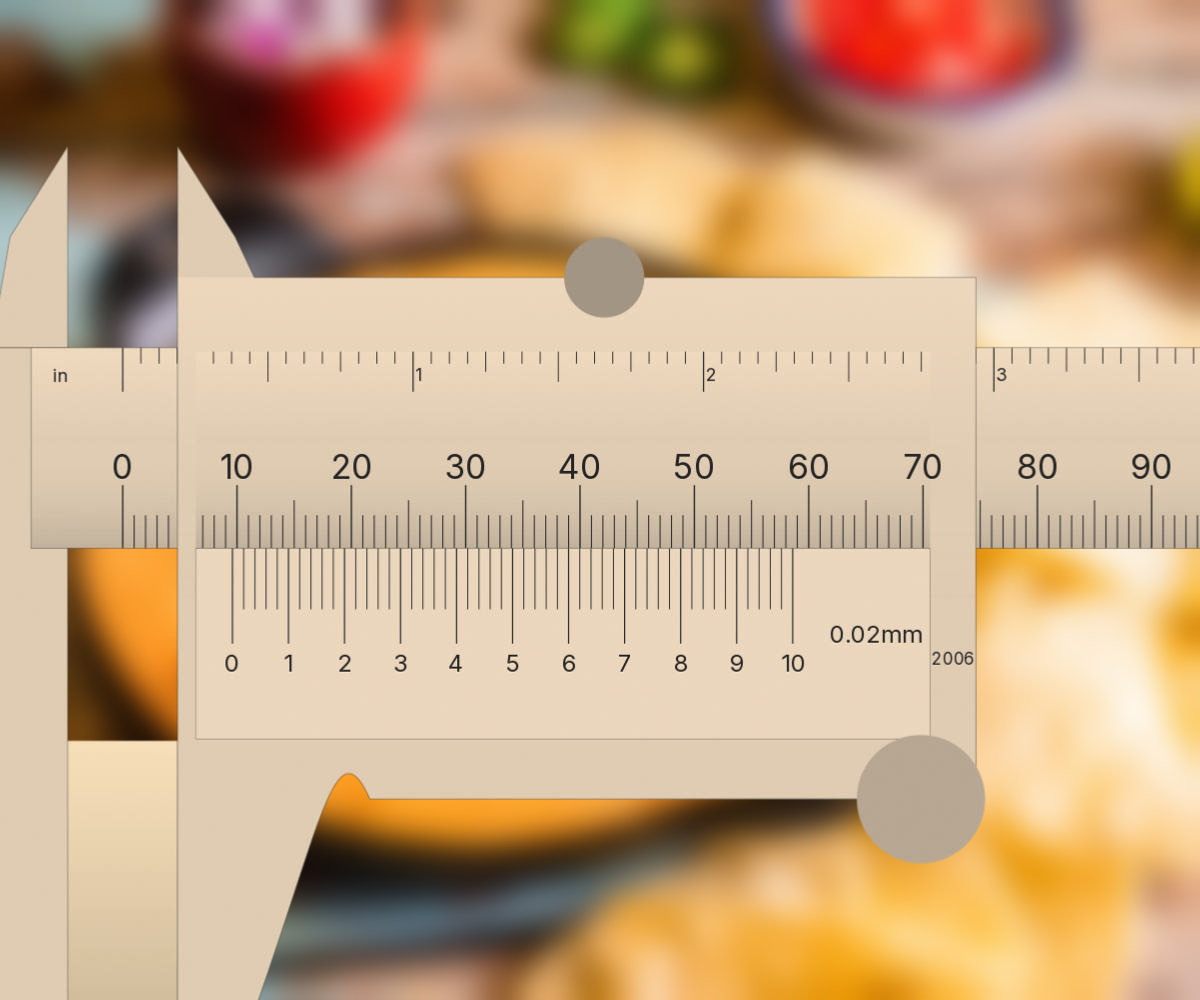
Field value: {"value": 9.6, "unit": "mm"}
